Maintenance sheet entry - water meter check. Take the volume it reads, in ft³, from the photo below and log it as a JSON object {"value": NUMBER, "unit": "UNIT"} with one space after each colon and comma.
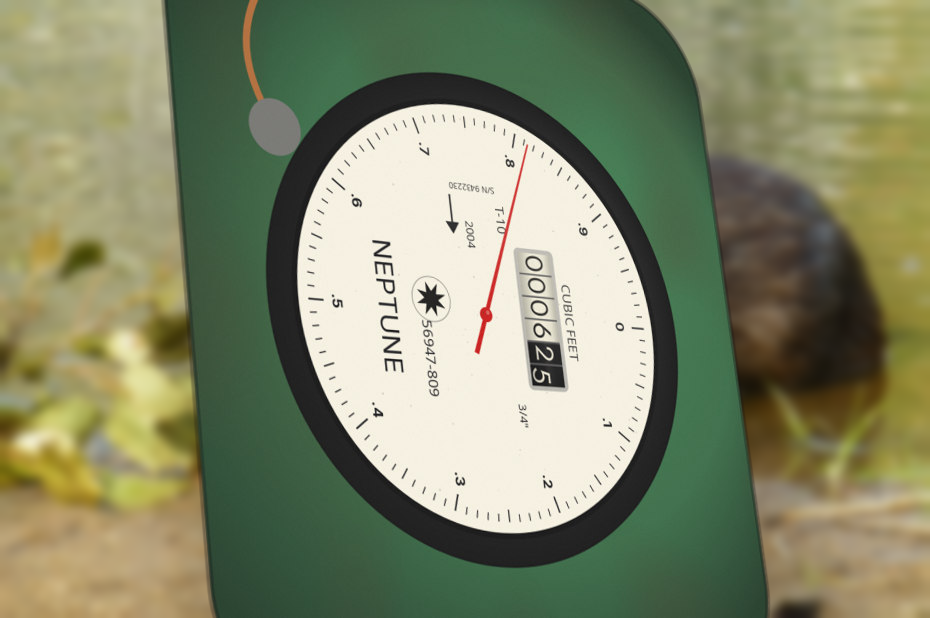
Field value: {"value": 624.81, "unit": "ft³"}
